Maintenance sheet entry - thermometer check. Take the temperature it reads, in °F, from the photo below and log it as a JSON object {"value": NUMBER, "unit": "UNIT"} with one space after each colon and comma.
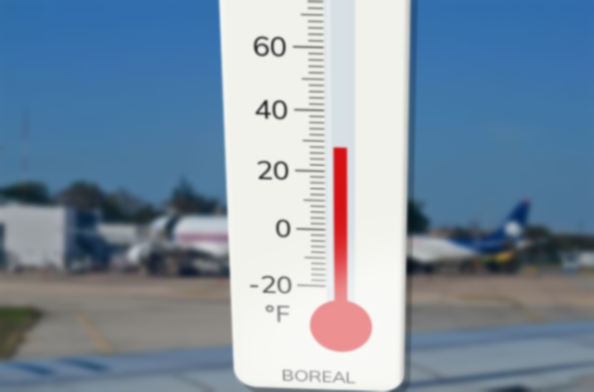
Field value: {"value": 28, "unit": "°F"}
